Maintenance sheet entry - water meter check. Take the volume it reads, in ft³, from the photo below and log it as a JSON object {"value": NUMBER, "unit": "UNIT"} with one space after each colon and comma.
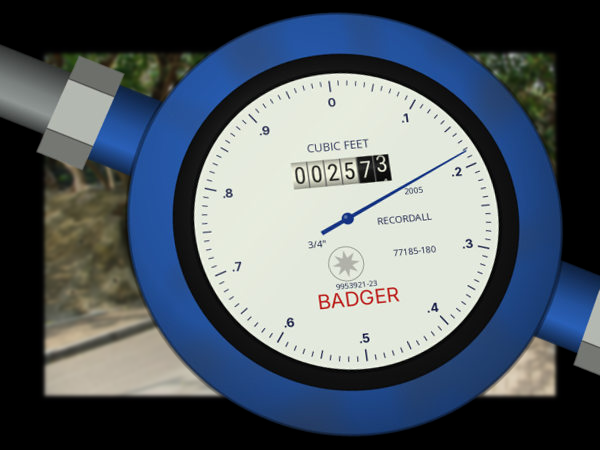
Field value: {"value": 2573.18, "unit": "ft³"}
